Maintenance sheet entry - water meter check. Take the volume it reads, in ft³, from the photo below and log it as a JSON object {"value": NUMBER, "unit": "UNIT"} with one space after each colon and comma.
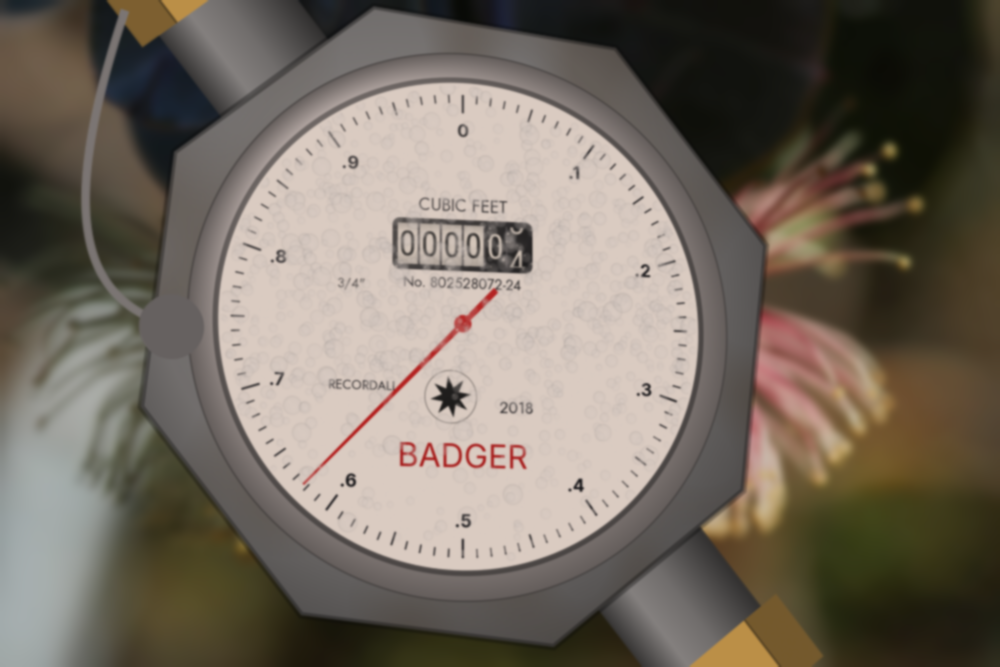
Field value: {"value": 3.62, "unit": "ft³"}
